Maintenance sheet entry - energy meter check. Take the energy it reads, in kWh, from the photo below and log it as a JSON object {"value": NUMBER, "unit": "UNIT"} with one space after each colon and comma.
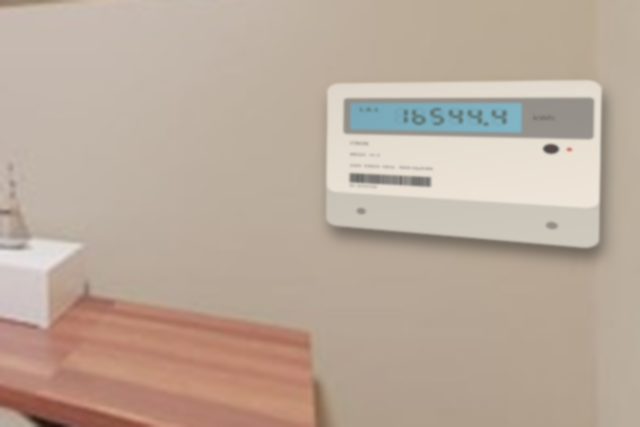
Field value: {"value": 16544.4, "unit": "kWh"}
